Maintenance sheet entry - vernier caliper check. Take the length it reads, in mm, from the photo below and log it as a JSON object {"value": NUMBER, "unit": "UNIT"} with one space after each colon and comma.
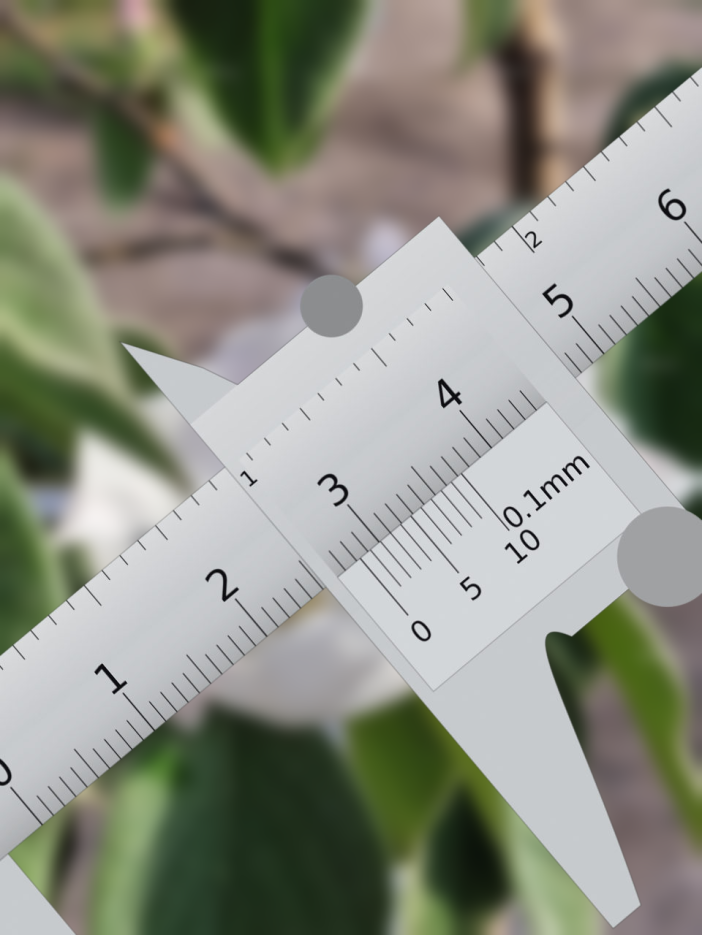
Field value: {"value": 28.3, "unit": "mm"}
